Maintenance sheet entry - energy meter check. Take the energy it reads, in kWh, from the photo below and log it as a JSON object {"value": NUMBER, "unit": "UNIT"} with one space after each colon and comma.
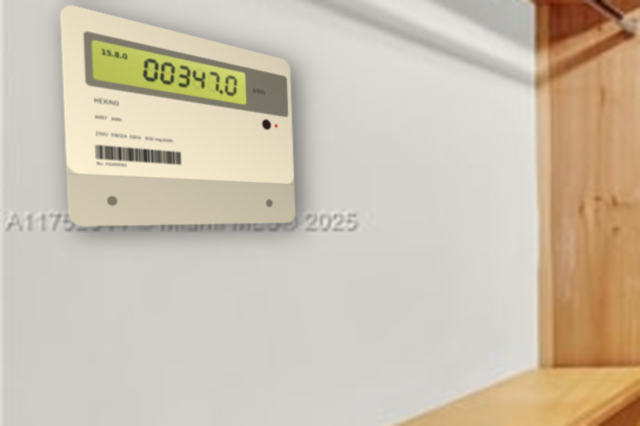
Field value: {"value": 347.0, "unit": "kWh"}
